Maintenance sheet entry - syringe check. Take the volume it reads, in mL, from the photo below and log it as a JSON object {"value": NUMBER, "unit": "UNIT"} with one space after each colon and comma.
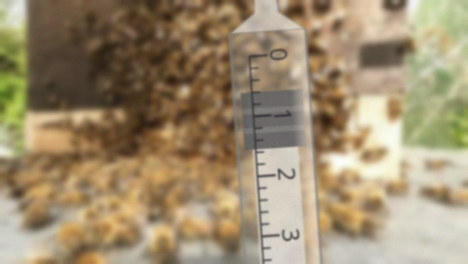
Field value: {"value": 0.6, "unit": "mL"}
